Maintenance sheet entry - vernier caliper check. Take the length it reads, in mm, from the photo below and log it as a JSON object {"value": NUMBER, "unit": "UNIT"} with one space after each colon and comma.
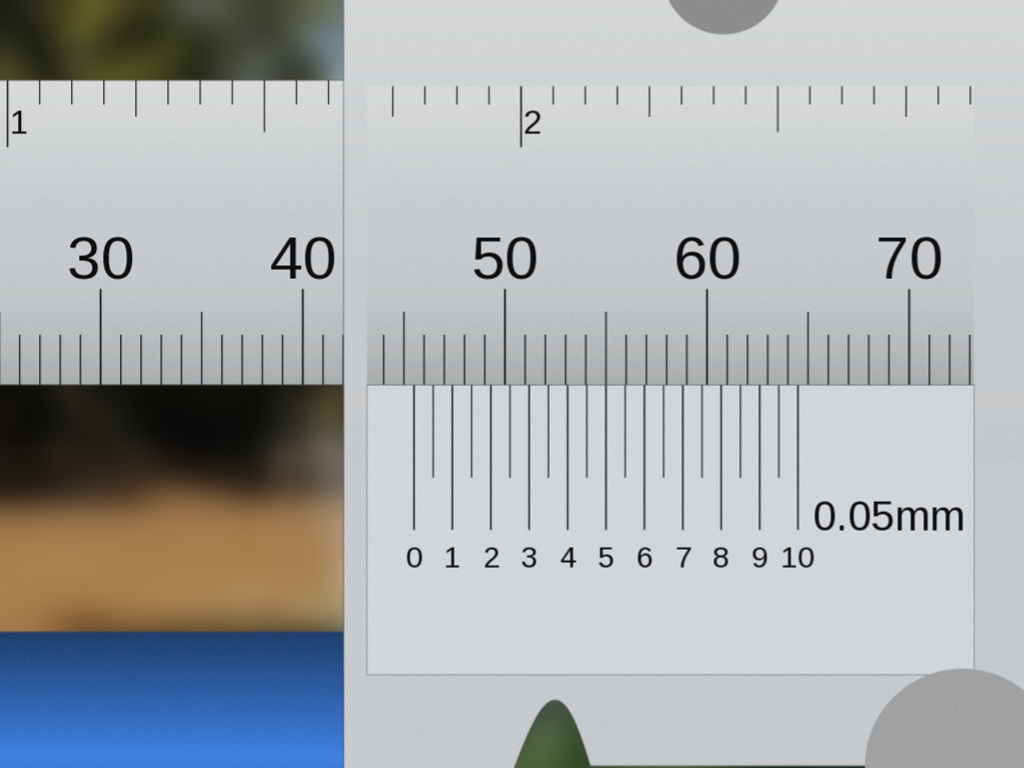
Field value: {"value": 45.5, "unit": "mm"}
